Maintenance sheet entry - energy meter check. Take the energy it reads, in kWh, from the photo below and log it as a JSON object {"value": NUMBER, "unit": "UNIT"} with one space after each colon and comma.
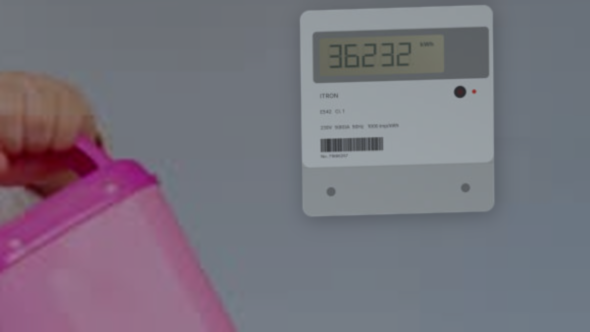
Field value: {"value": 36232, "unit": "kWh"}
